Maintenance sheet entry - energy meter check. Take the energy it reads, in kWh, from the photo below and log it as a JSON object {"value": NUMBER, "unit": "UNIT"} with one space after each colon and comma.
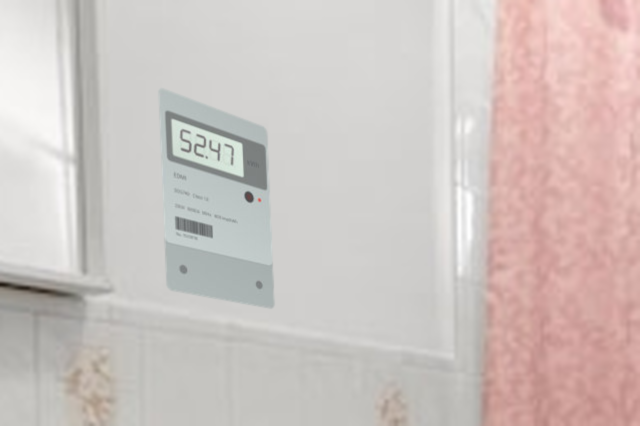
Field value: {"value": 52.47, "unit": "kWh"}
